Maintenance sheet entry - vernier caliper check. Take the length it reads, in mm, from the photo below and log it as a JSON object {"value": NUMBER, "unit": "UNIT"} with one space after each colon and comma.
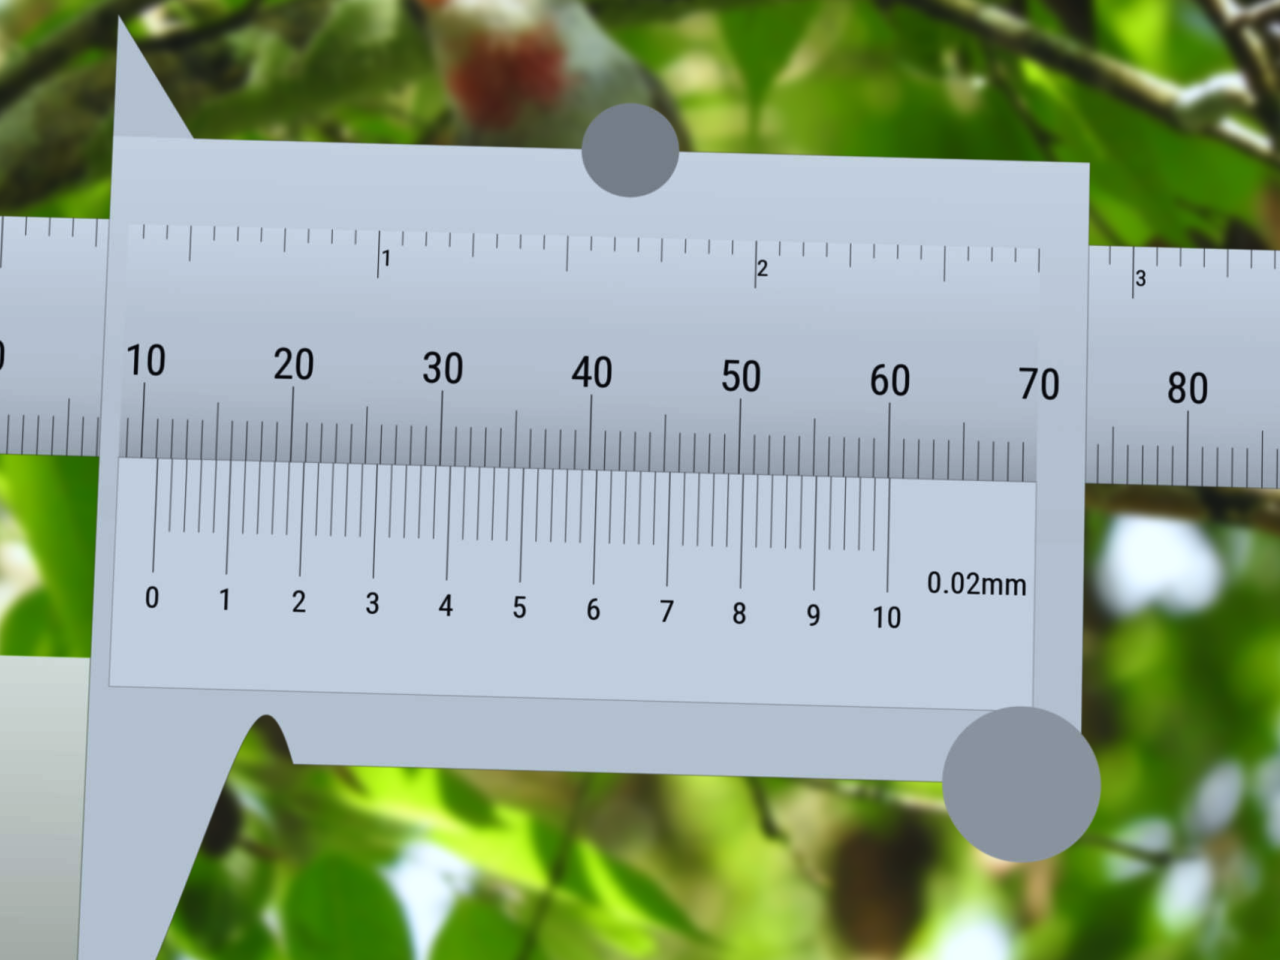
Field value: {"value": 11.1, "unit": "mm"}
